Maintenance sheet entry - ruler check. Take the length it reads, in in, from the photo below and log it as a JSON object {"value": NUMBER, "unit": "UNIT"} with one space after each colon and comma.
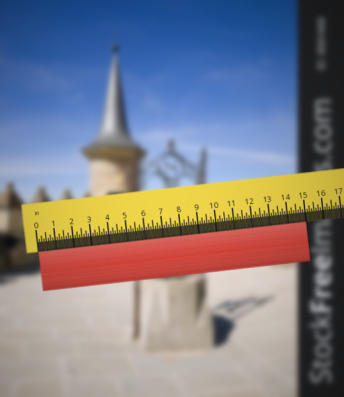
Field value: {"value": 15, "unit": "in"}
